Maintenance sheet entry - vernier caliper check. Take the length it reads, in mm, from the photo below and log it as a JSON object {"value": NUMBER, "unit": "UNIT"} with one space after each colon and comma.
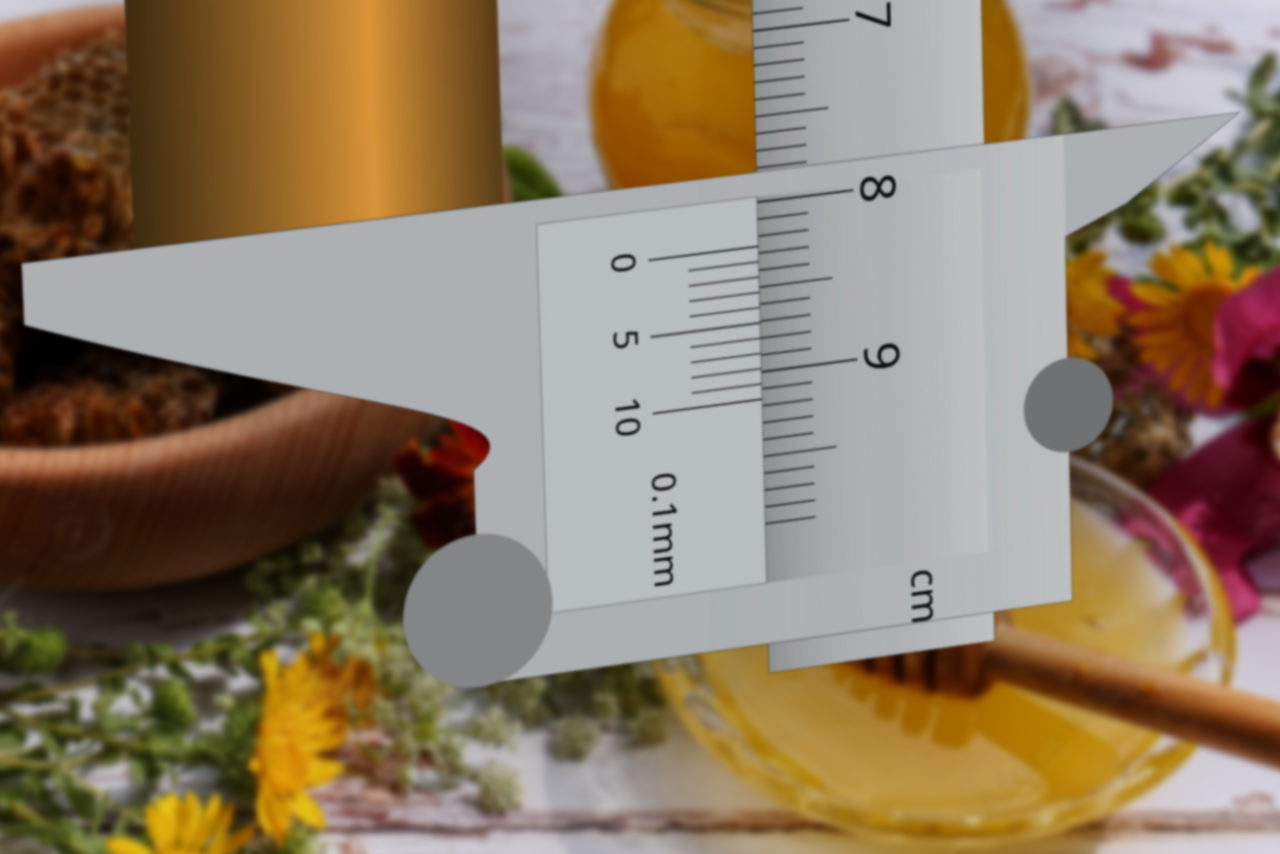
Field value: {"value": 82.6, "unit": "mm"}
